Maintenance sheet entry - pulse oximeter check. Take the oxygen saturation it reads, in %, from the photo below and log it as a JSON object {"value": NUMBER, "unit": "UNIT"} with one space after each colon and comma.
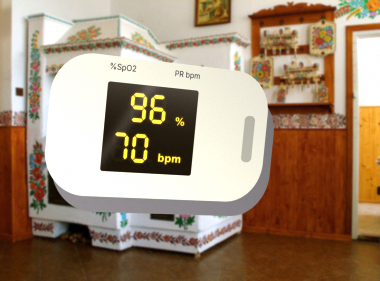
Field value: {"value": 96, "unit": "%"}
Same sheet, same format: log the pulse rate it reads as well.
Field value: {"value": 70, "unit": "bpm"}
